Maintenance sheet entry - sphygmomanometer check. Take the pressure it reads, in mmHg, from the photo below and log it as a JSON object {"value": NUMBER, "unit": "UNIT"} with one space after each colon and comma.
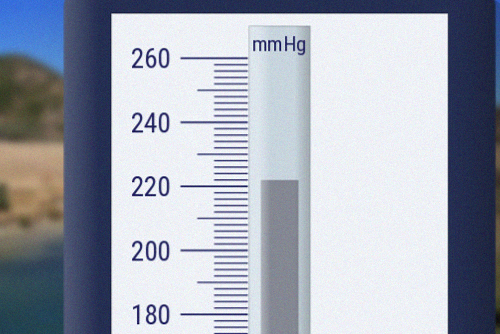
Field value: {"value": 222, "unit": "mmHg"}
